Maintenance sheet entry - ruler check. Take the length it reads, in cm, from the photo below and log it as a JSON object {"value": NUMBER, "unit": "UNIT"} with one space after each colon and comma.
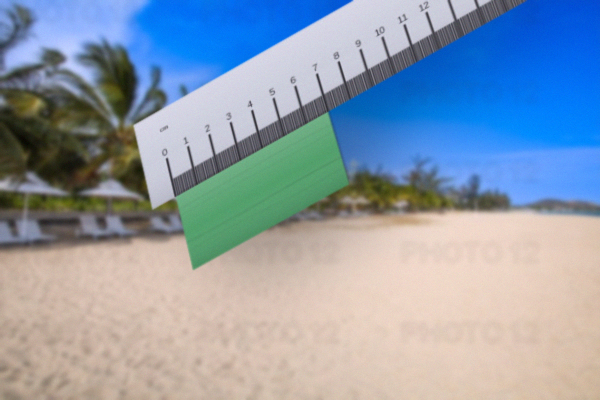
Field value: {"value": 7, "unit": "cm"}
